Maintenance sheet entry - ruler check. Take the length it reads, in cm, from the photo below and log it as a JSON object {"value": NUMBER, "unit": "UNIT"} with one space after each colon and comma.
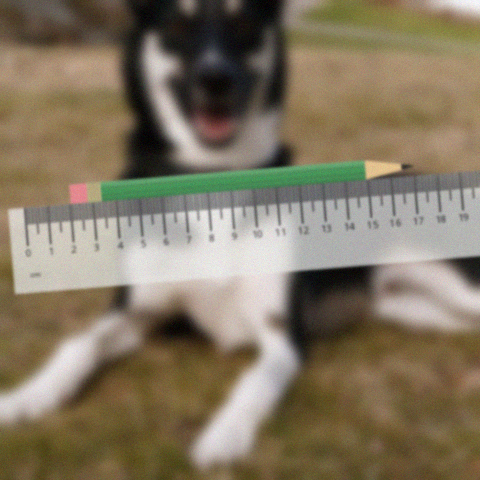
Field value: {"value": 15, "unit": "cm"}
